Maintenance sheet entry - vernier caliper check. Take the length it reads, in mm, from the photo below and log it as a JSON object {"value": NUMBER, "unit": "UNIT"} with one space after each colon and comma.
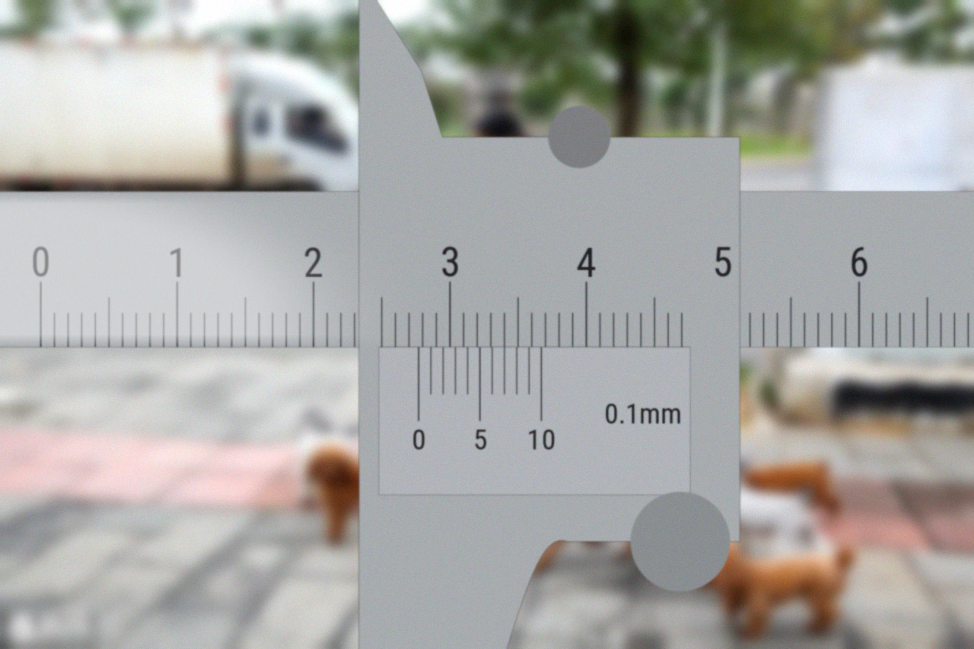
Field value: {"value": 27.7, "unit": "mm"}
